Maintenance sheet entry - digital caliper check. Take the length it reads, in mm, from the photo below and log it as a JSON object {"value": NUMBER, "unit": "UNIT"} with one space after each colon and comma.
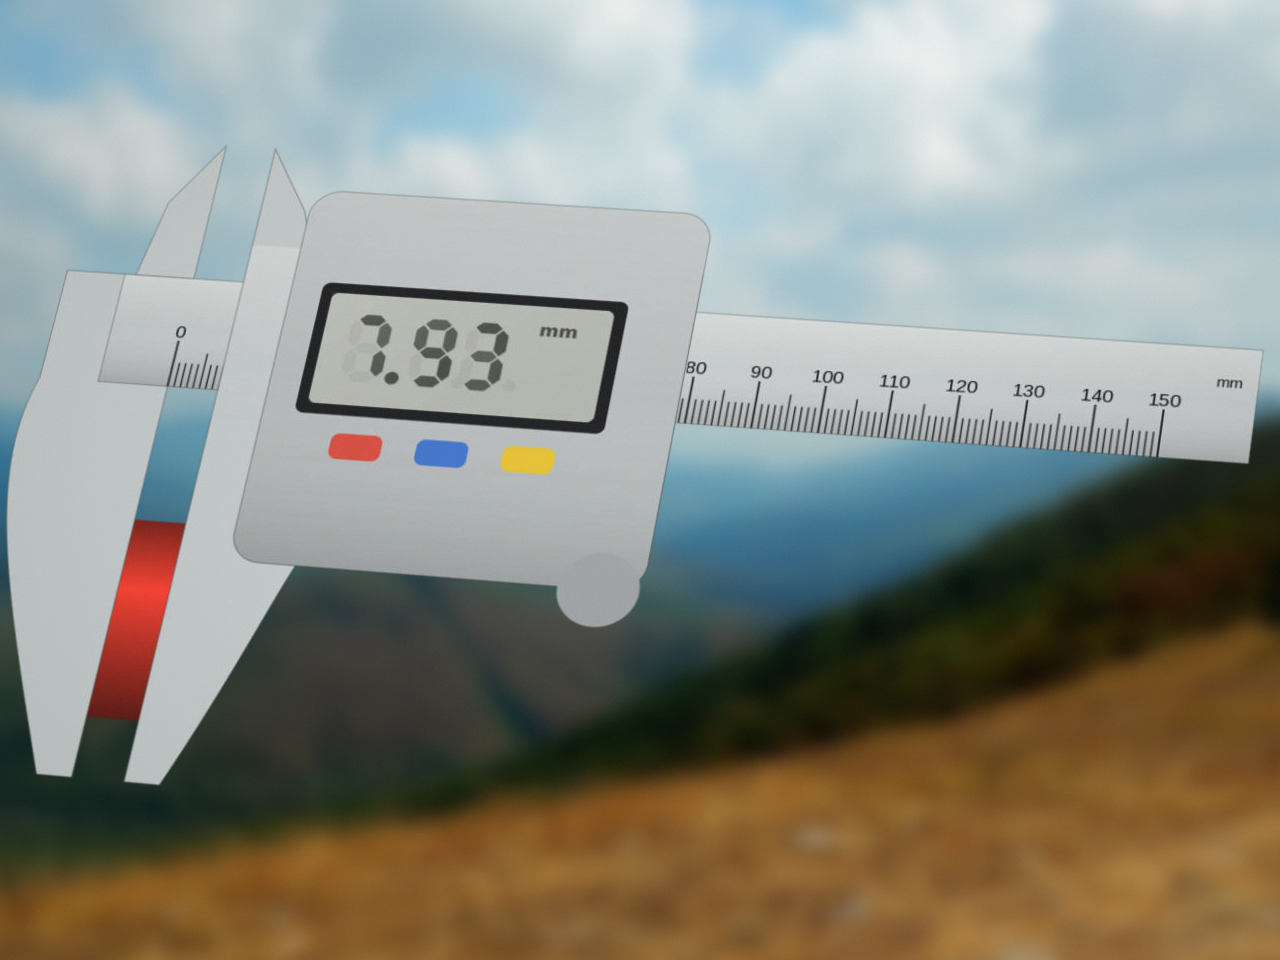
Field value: {"value": 7.93, "unit": "mm"}
